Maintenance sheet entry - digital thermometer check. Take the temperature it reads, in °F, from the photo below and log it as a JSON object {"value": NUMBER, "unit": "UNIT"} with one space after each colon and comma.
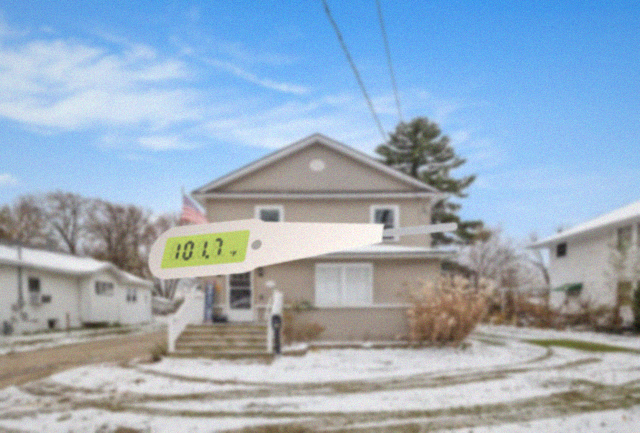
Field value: {"value": 101.7, "unit": "°F"}
